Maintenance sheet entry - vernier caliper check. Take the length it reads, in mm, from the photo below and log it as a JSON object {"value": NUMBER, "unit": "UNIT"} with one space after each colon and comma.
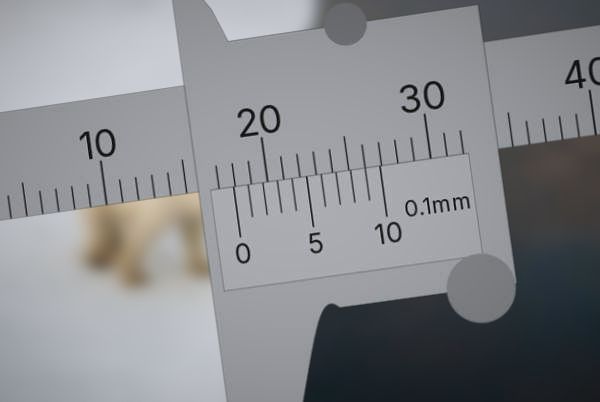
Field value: {"value": 17.9, "unit": "mm"}
